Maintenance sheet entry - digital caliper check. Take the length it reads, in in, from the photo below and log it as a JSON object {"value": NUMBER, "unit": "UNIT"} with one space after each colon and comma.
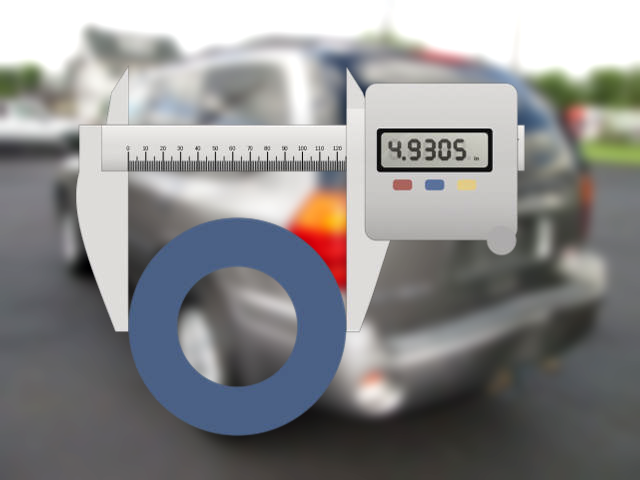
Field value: {"value": 4.9305, "unit": "in"}
